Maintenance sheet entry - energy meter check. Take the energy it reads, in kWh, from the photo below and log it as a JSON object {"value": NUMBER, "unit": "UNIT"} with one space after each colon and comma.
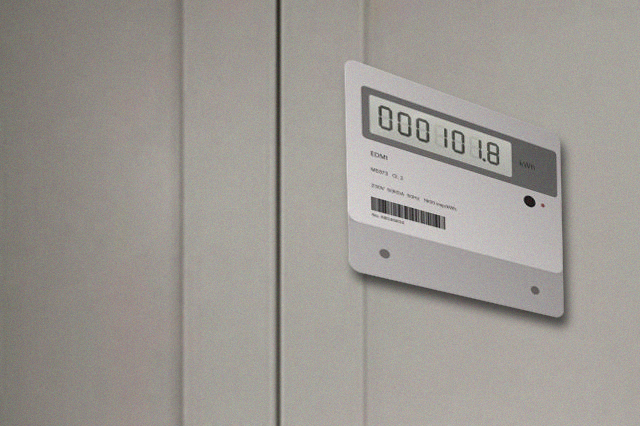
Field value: {"value": 101.8, "unit": "kWh"}
